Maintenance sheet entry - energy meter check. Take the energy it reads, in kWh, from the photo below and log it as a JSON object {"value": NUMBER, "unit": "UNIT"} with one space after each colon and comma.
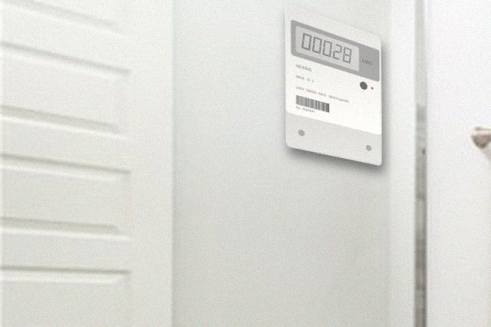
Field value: {"value": 28, "unit": "kWh"}
